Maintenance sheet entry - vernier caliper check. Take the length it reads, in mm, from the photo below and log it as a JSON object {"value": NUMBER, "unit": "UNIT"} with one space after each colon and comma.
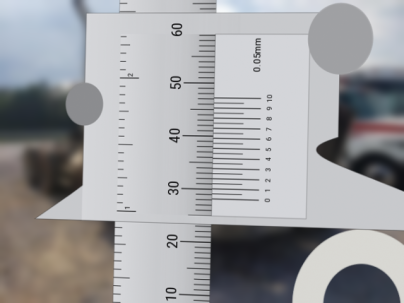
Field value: {"value": 28.2, "unit": "mm"}
